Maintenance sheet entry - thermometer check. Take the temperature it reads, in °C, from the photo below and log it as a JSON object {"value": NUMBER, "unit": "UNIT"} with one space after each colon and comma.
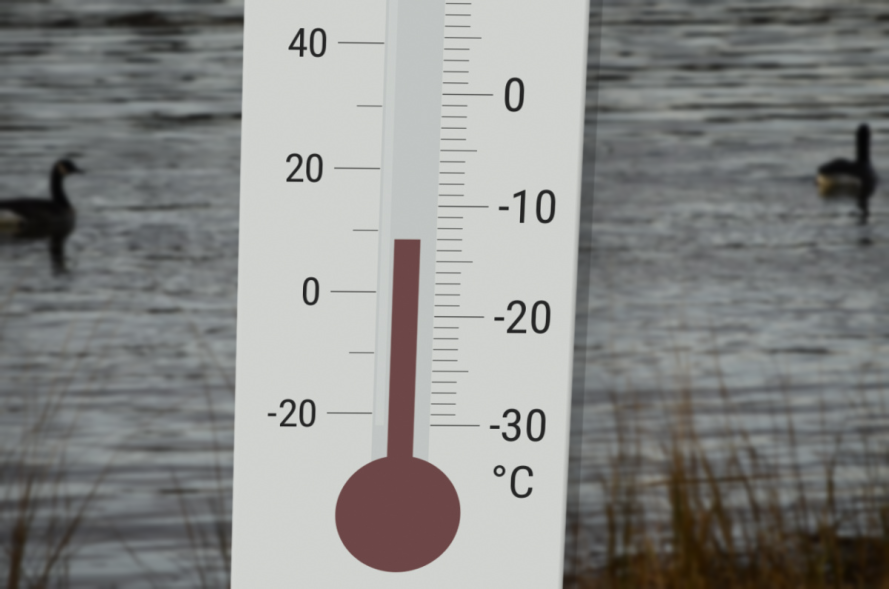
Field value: {"value": -13, "unit": "°C"}
